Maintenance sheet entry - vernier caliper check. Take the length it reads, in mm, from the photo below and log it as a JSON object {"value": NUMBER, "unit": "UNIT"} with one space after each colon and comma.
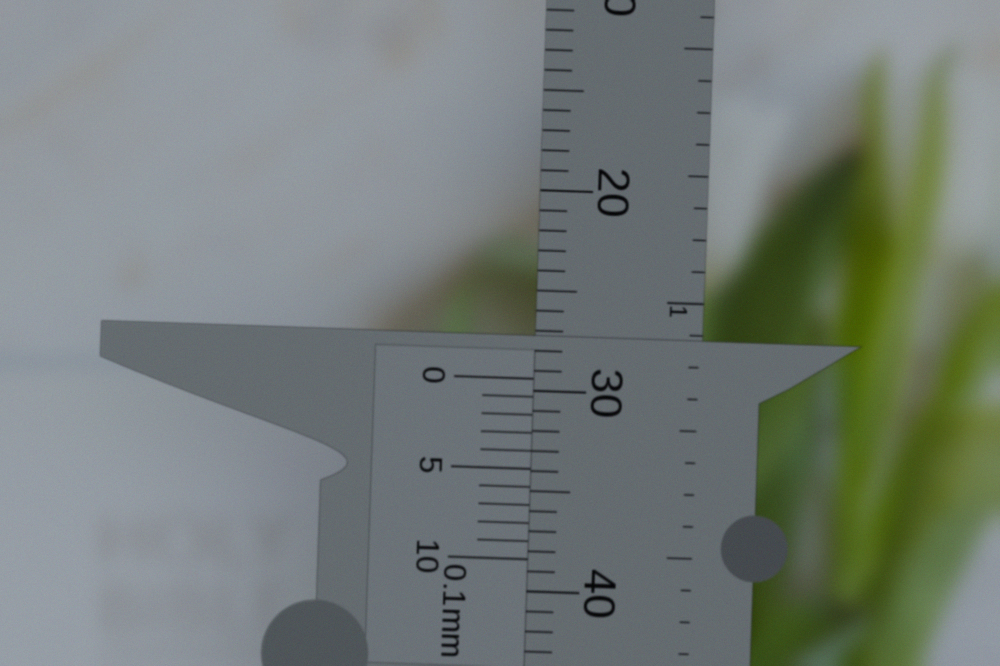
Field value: {"value": 29.4, "unit": "mm"}
